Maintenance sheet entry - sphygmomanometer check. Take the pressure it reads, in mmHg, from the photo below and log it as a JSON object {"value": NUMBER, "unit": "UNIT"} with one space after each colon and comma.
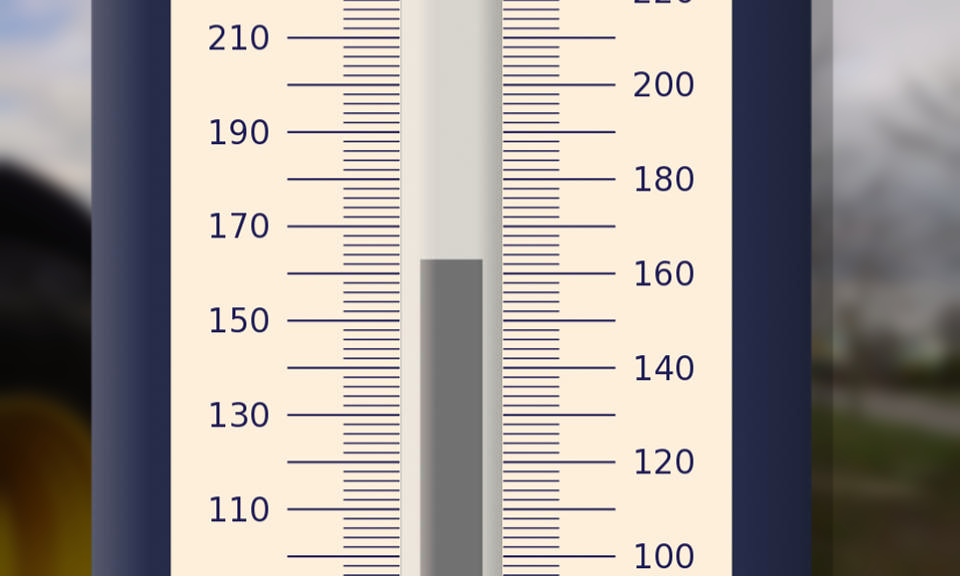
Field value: {"value": 163, "unit": "mmHg"}
